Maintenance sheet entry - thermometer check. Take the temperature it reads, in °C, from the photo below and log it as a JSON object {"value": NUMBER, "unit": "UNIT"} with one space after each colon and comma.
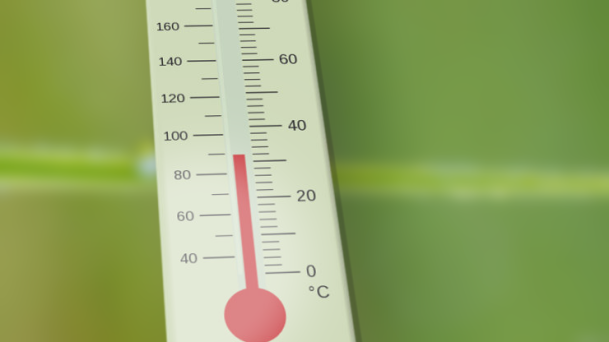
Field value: {"value": 32, "unit": "°C"}
